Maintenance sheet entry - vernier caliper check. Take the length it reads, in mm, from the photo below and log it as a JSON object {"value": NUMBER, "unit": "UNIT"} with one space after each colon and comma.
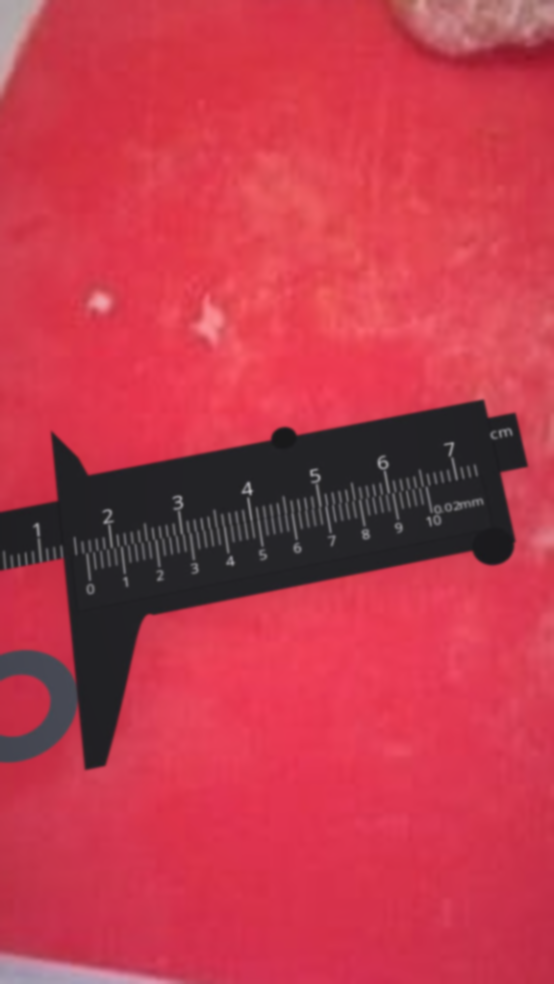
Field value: {"value": 16.5, "unit": "mm"}
